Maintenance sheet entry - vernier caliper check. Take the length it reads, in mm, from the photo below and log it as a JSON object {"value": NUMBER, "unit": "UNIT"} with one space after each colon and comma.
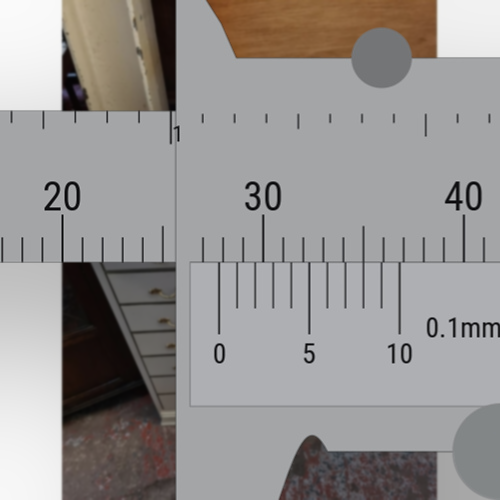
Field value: {"value": 27.8, "unit": "mm"}
